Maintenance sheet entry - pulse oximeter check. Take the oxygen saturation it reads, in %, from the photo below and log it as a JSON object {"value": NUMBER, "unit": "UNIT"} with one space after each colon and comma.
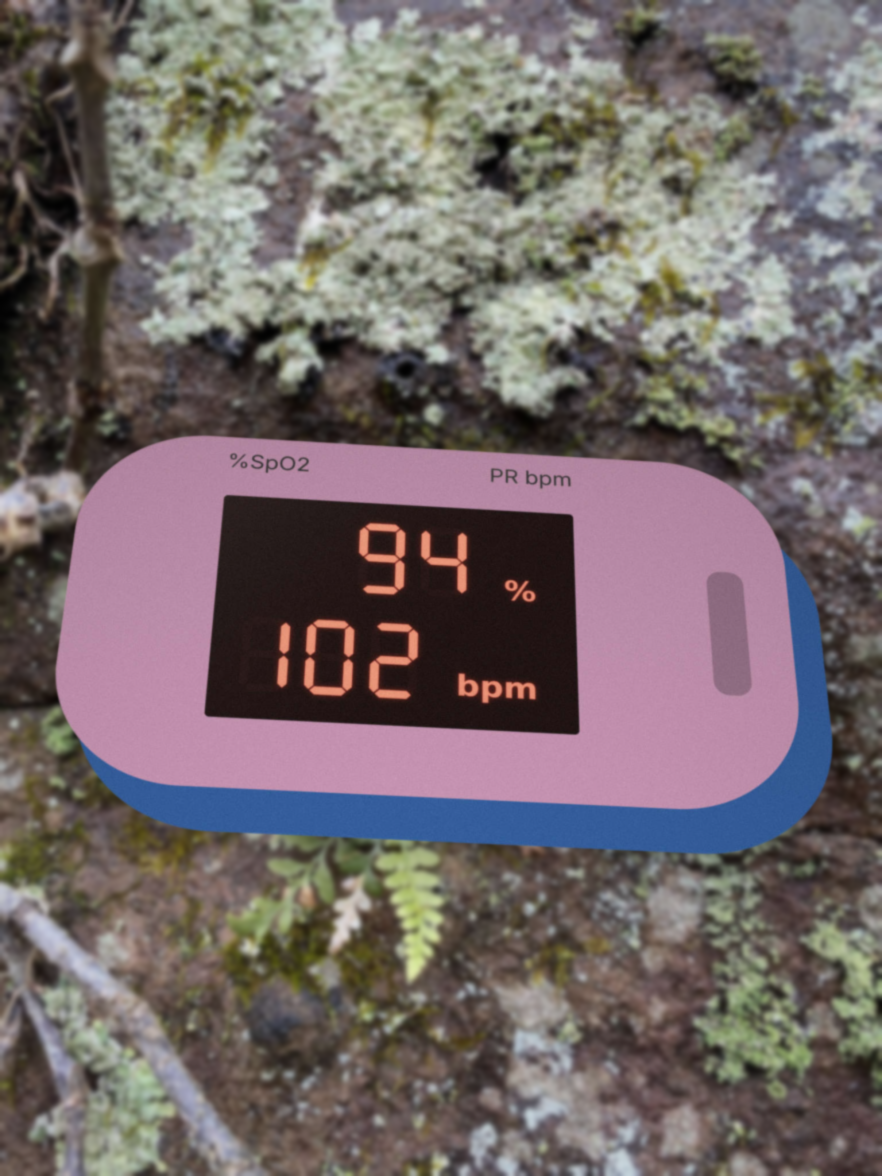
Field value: {"value": 94, "unit": "%"}
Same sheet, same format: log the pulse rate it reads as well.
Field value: {"value": 102, "unit": "bpm"}
